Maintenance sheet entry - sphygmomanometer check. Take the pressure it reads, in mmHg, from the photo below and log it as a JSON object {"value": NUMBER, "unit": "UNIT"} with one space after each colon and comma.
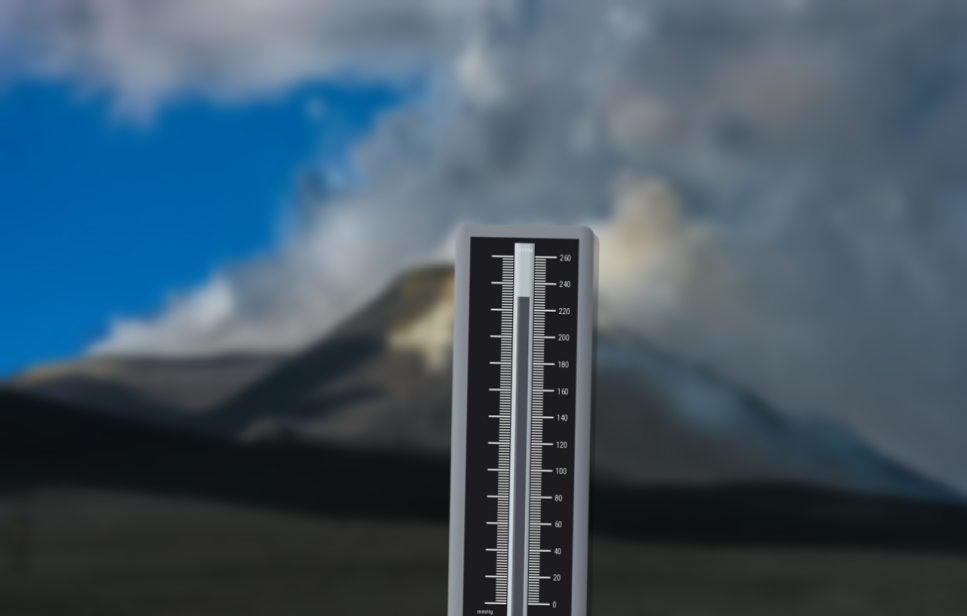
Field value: {"value": 230, "unit": "mmHg"}
